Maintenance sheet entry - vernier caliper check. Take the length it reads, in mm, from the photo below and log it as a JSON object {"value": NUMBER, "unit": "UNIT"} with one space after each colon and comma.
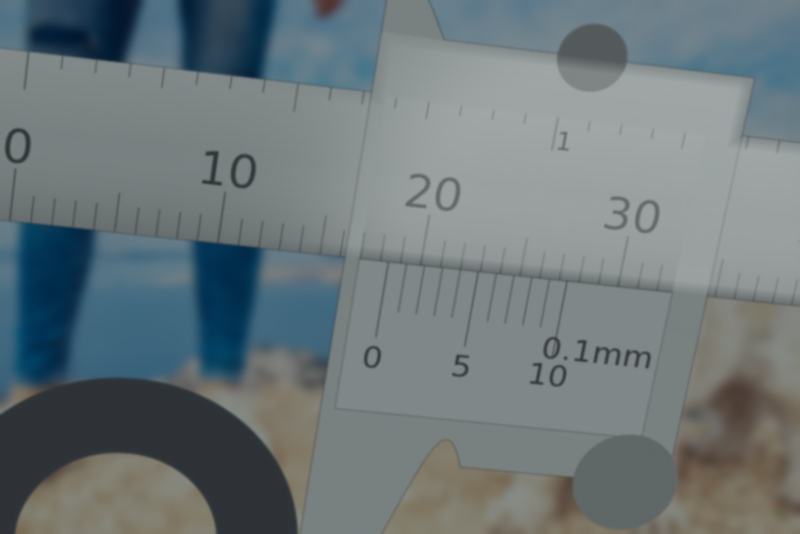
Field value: {"value": 18.4, "unit": "mm"}
